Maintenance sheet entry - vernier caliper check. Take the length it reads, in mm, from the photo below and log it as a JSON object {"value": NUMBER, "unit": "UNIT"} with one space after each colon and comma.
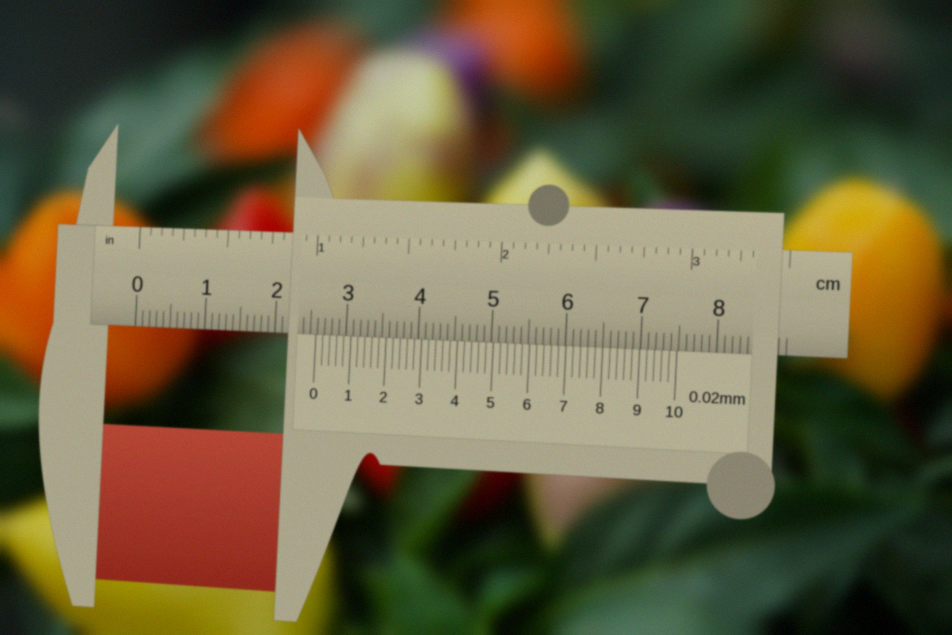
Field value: {"value": 25.8, "unit": "mm"}
